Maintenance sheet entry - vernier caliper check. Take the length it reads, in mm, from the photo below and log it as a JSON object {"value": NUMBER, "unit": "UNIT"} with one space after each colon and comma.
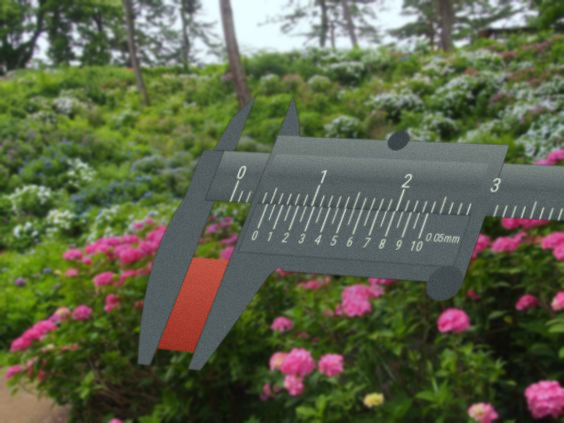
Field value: {"value": 4.6, "unit": "mm"}
